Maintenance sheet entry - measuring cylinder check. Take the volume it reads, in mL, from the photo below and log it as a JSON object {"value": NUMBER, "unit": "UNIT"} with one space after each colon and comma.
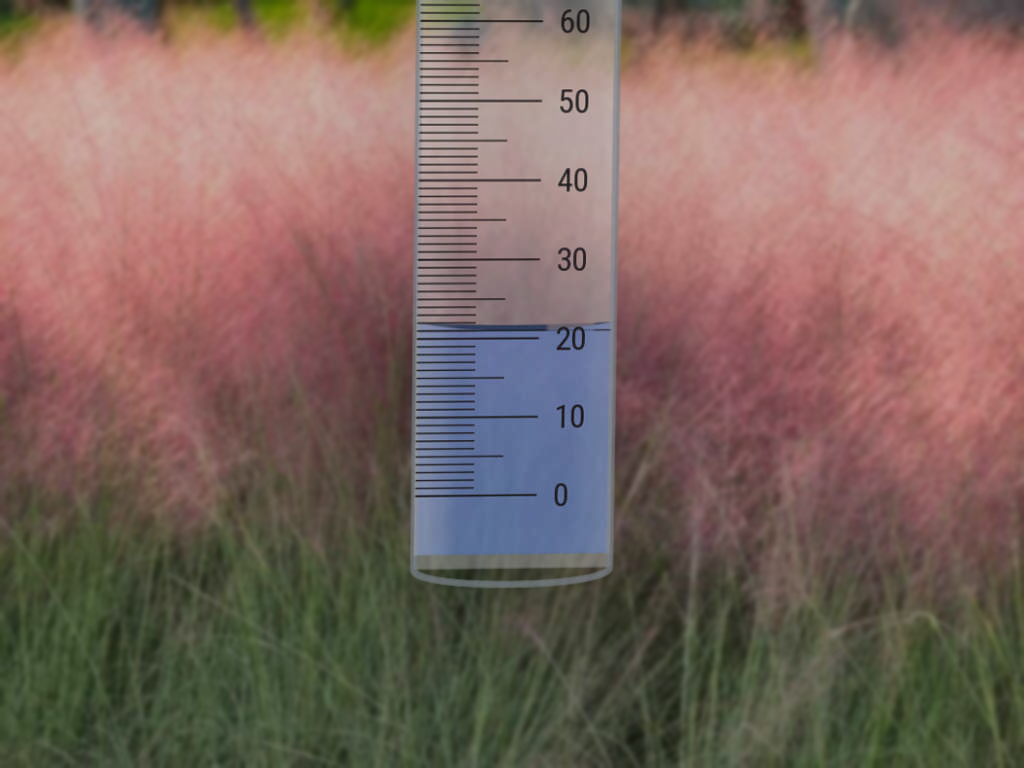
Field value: {"value": 21, "unit": "mL"}
